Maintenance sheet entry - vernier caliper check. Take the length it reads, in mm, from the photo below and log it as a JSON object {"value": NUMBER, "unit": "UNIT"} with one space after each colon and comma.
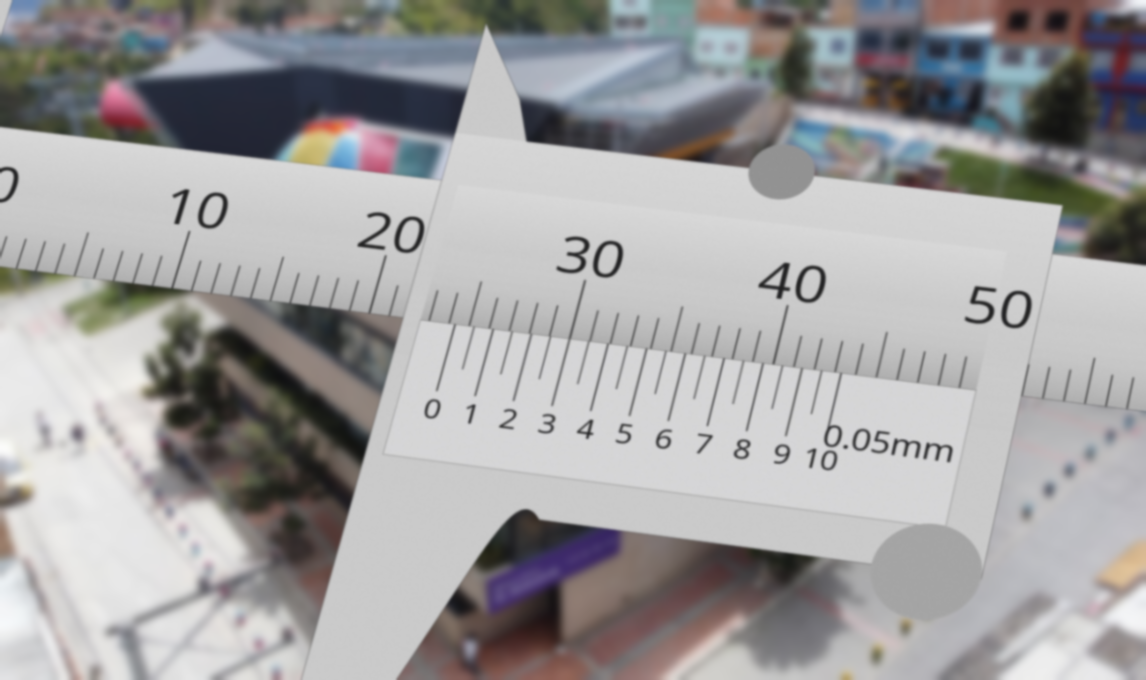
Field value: {"value": 24.3, "unit": "mm"}
